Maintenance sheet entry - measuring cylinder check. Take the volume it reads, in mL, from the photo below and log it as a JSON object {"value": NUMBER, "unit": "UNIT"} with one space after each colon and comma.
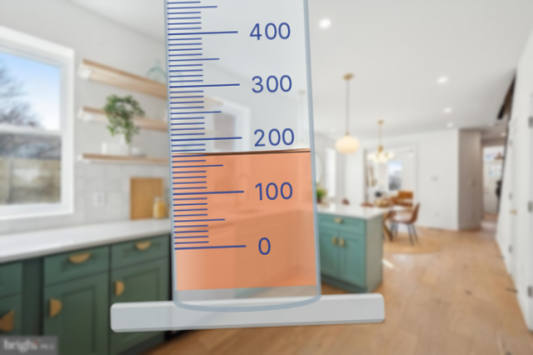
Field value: {"value": 170, "unit": "mL"}
